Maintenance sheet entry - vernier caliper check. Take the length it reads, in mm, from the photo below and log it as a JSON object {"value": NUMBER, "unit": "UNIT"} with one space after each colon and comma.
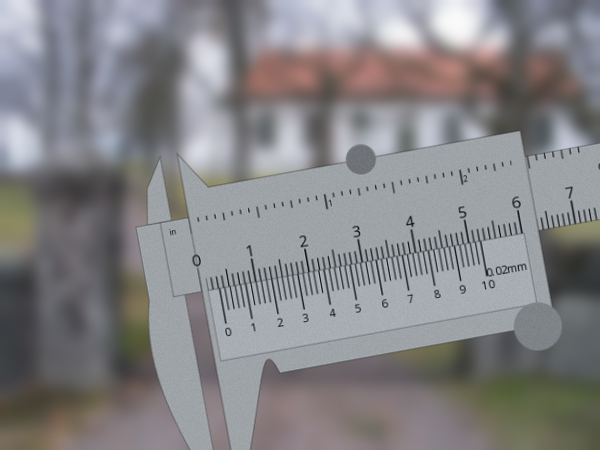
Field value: {"value": 3.2, "unit": "mm"}
